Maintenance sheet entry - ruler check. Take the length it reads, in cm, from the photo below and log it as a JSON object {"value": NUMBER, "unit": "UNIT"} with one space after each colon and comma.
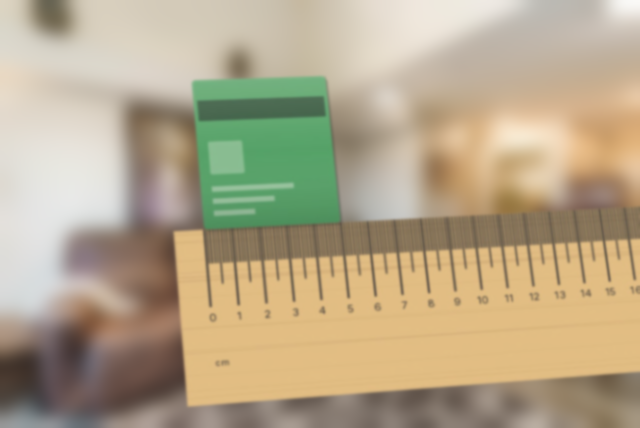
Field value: {"value": 5, "unit": "cm"}
